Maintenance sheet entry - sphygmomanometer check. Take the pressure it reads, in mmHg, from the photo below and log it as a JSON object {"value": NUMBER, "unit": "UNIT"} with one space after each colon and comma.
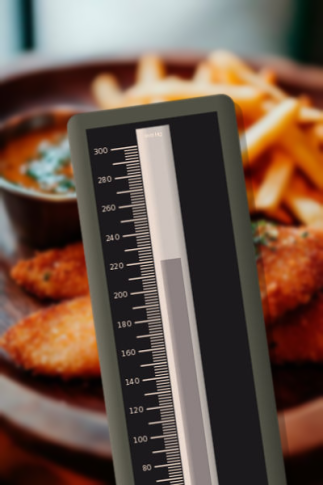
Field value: {"value": 220, "unit": "mmHg"}
